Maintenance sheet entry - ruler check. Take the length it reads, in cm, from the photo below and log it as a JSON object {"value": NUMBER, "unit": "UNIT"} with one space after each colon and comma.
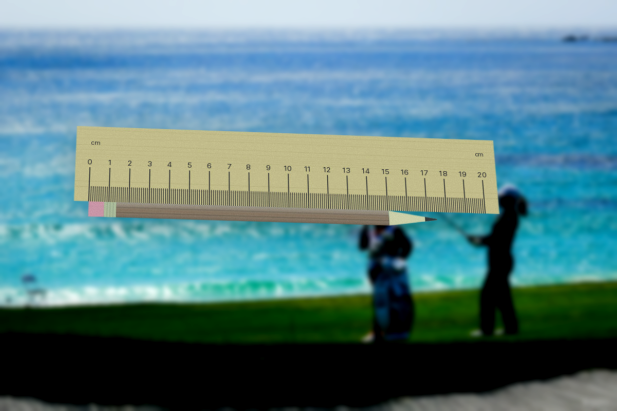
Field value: {"value": 17.5, "unit": "cm"}
